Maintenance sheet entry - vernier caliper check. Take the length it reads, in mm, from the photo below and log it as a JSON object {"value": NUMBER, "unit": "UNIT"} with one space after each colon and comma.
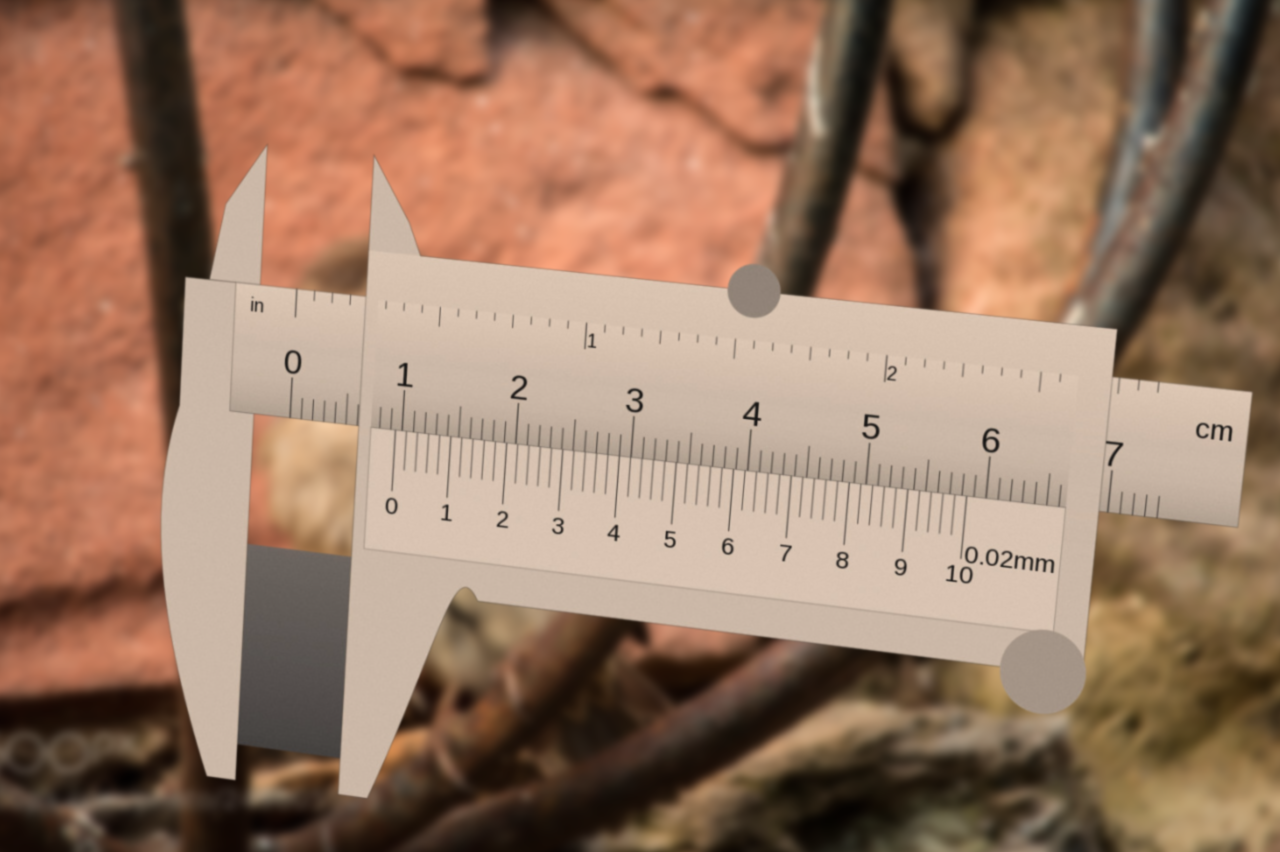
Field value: {"value": 9.4, "unit": "mm"}
